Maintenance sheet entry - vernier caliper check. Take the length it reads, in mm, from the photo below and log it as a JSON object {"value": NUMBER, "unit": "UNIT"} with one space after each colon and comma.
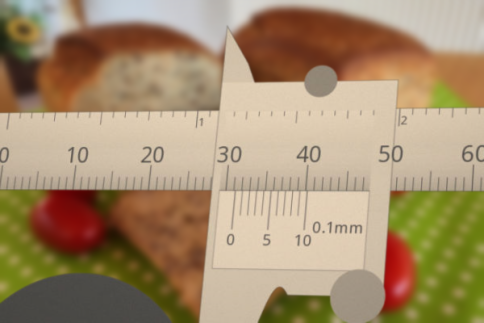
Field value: {"value": 31.2, "unit": "mm"}
